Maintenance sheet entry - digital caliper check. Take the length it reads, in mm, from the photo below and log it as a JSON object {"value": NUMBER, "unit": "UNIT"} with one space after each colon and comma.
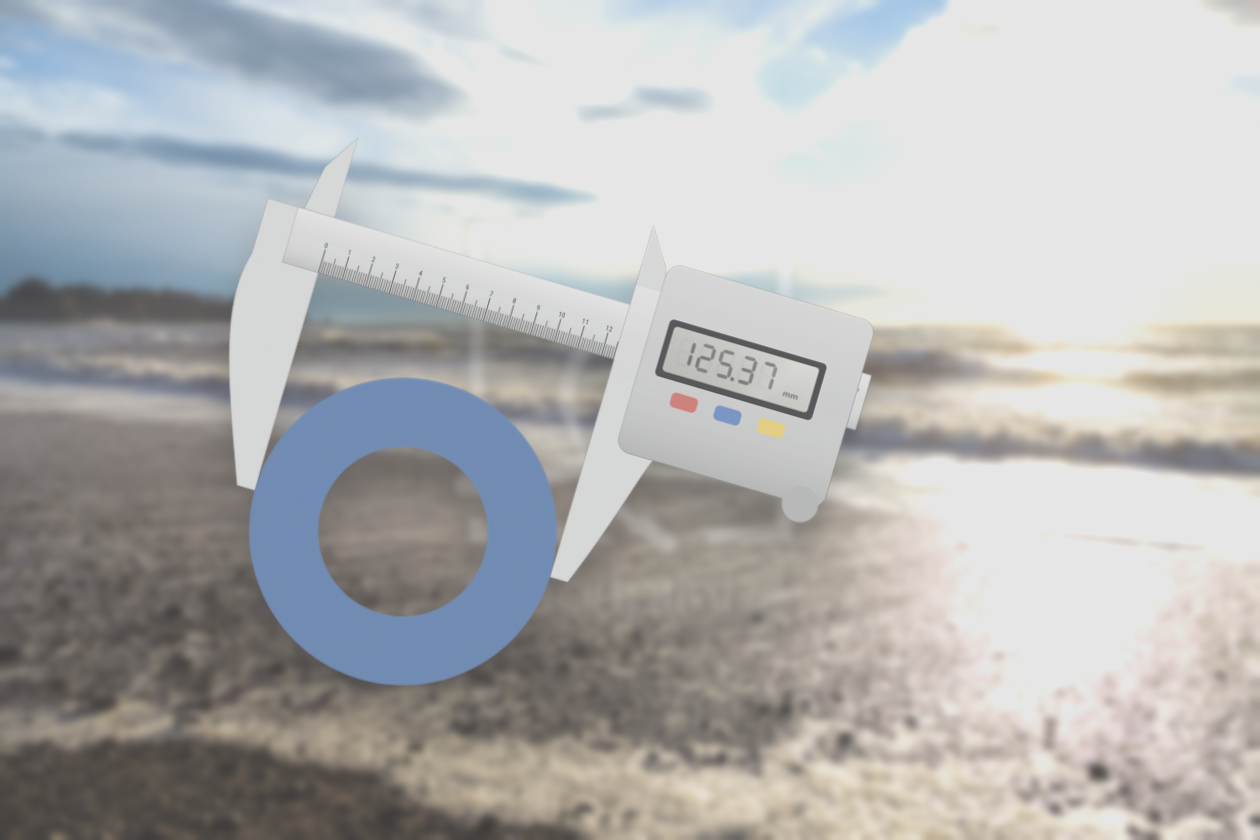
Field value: {"value": 125.37, "unit": "mm"}
